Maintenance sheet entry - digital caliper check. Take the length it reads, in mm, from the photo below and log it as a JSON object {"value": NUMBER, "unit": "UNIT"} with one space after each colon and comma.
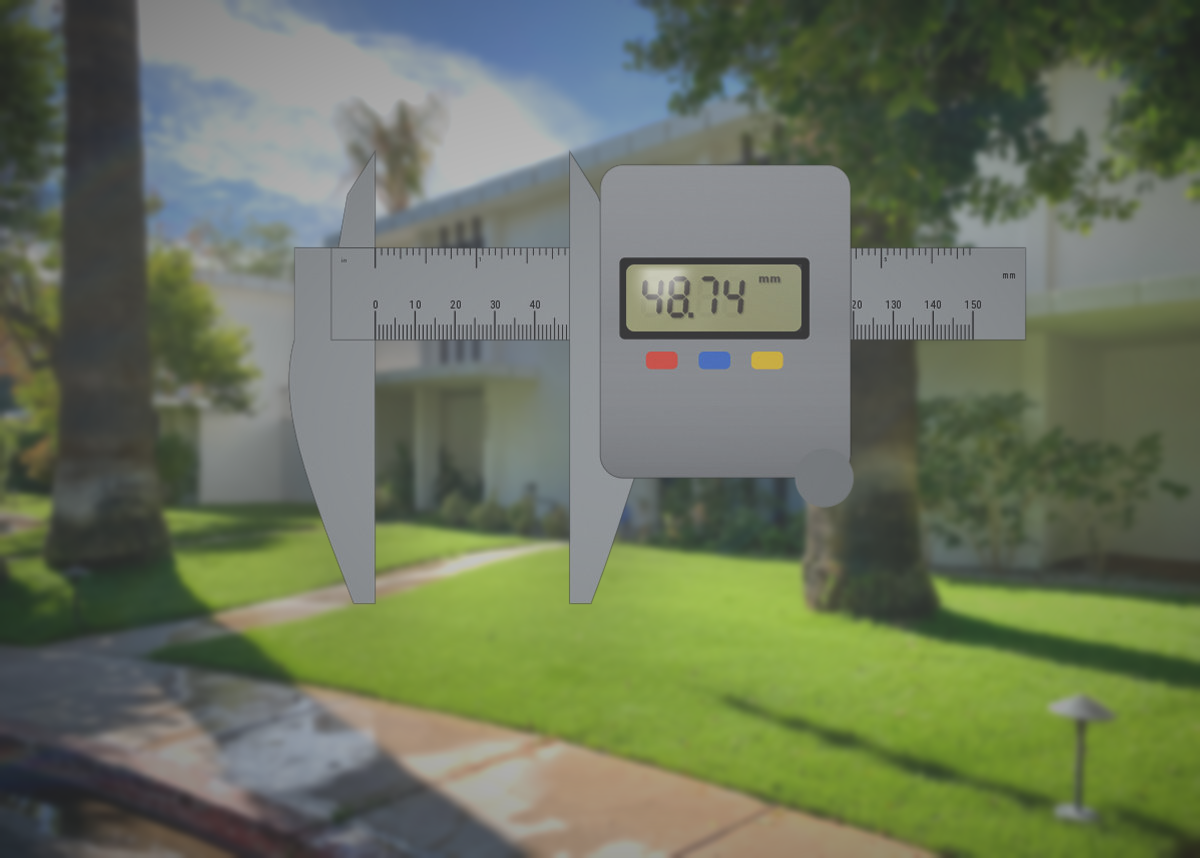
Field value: {"value": 48.74, "unit": "mm"}
